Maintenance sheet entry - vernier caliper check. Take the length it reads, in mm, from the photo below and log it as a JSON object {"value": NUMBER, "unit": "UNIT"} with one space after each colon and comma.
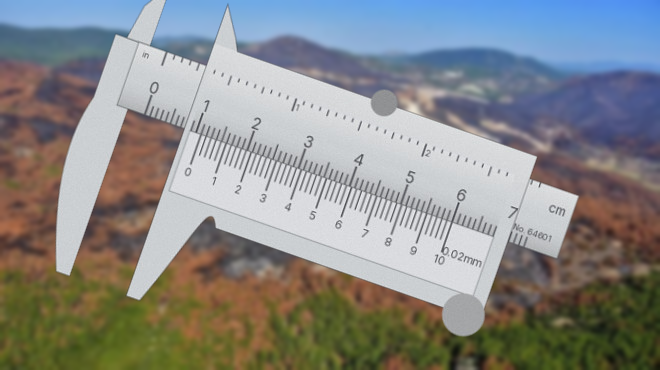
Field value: {"value": 11.0, "unit": "mm"}
